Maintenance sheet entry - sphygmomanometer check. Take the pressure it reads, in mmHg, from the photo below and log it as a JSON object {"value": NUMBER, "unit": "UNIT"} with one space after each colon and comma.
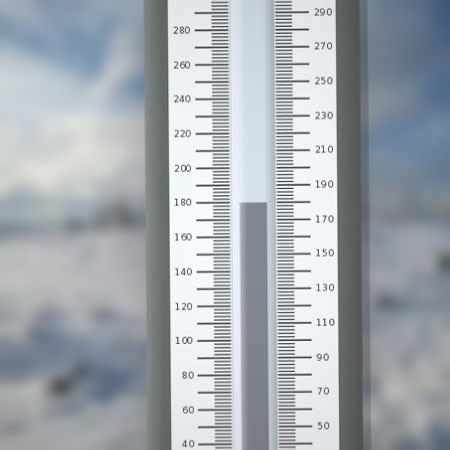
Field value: {"value": 180, "unit": "mmHg"}
